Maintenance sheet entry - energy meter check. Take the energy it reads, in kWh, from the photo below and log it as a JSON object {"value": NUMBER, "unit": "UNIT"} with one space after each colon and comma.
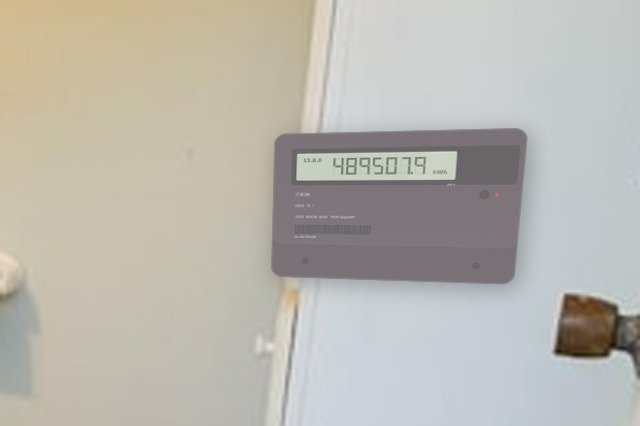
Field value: {"value": 489507.9, "unit": "kWh"}
